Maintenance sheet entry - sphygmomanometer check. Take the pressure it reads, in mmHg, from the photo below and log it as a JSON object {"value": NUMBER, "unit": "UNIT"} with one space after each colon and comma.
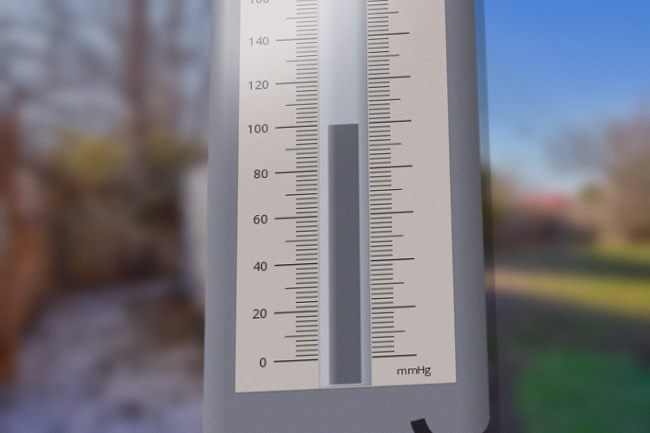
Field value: {"value": 100, "unit": "mmHg"}
